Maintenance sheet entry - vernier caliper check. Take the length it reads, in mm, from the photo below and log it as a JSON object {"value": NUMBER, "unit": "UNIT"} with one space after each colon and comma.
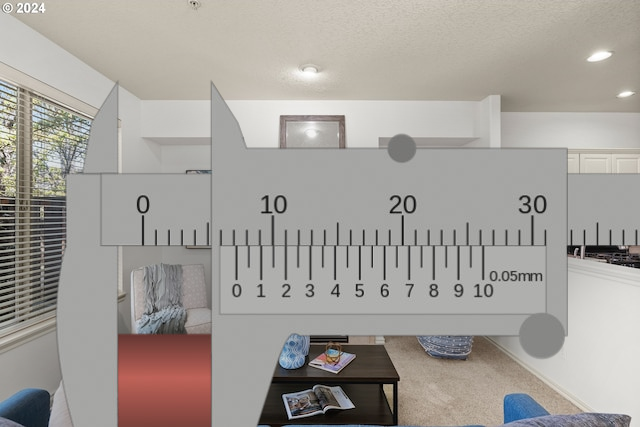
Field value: {"value": 7.2, "unit": "mm"}
